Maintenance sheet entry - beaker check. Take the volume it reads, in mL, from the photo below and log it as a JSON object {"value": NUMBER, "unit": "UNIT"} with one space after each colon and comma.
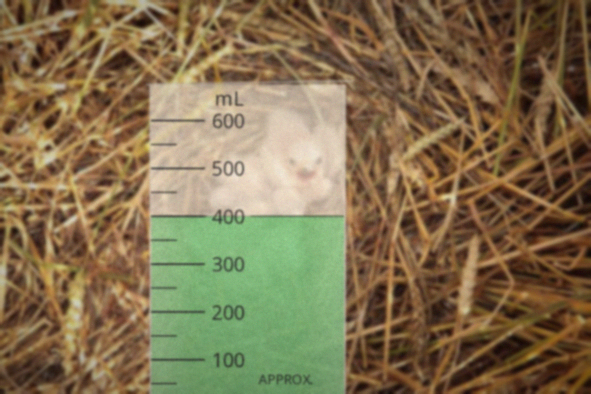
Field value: {"value": 400, "unit": "mL"}
